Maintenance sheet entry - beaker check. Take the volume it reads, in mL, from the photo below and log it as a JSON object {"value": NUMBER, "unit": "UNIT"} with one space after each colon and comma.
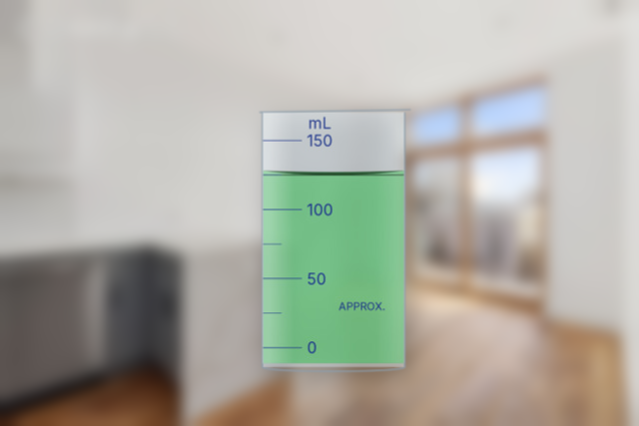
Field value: {"value": 125, "unit": "mL"}
